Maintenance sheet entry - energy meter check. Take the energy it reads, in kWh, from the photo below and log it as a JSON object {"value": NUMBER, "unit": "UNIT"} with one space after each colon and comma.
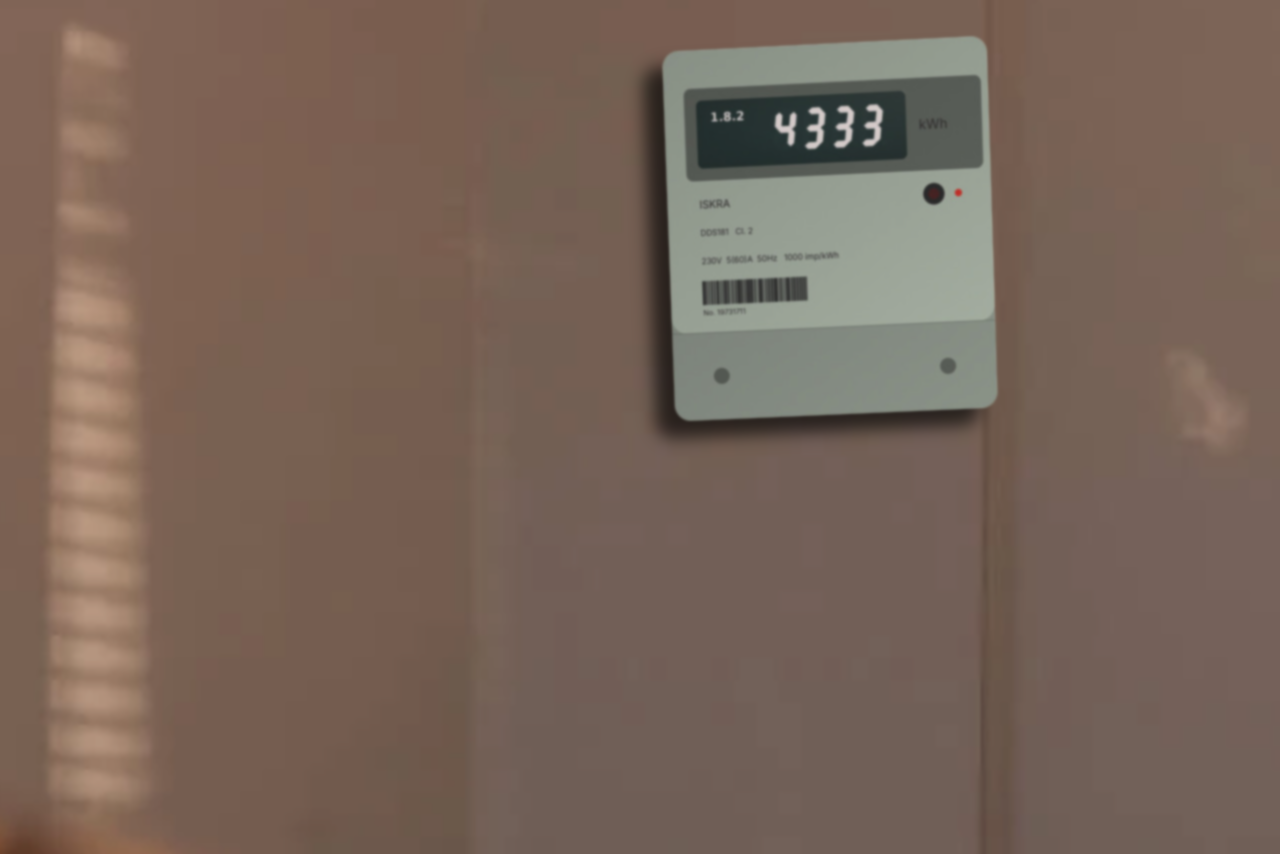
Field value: {"value": 4333, "unit": "kWh"}
